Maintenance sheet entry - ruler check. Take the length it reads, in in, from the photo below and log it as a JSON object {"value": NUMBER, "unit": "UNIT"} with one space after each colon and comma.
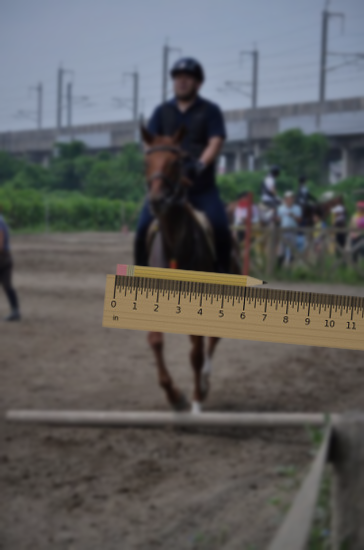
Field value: {"value": 7, "unit": "in"}
